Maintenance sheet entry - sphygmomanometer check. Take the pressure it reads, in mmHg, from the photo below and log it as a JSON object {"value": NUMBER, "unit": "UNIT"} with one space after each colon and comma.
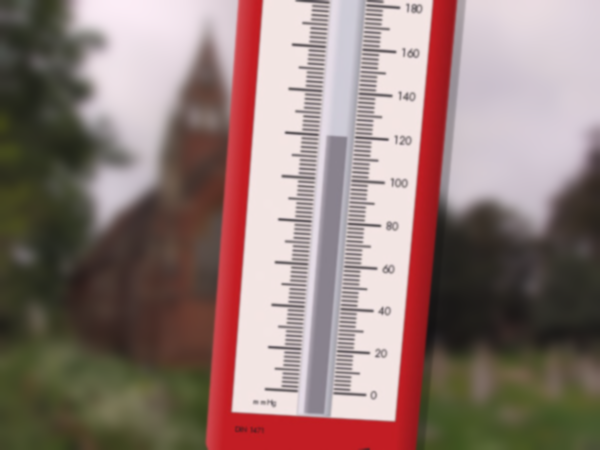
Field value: {"value": 120, "unit": "mmHg"}
